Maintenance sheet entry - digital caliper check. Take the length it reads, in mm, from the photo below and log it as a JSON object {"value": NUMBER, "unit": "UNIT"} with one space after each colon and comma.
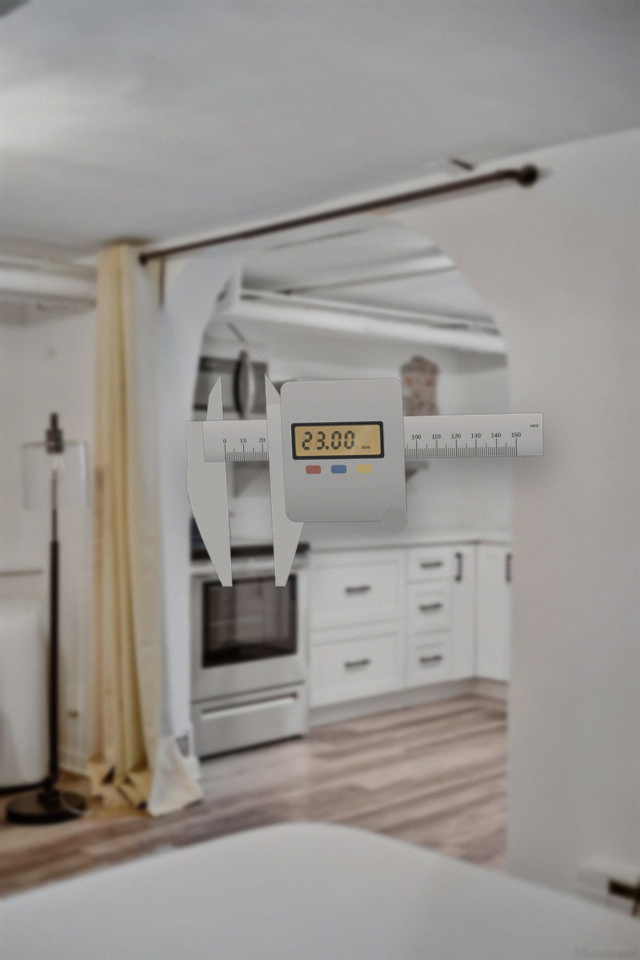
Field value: {"value": 23.00, "unit": "mm"}
